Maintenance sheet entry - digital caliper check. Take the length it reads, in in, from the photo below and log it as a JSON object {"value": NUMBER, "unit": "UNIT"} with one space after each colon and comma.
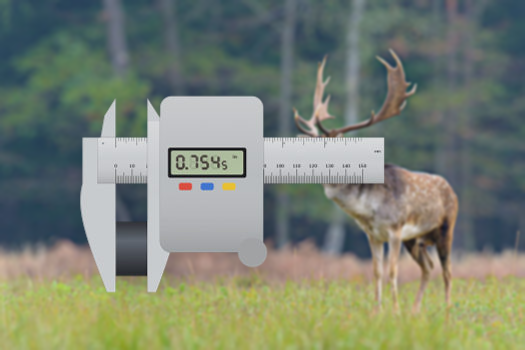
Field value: {"value": 0.7545, "unit": "in"}
